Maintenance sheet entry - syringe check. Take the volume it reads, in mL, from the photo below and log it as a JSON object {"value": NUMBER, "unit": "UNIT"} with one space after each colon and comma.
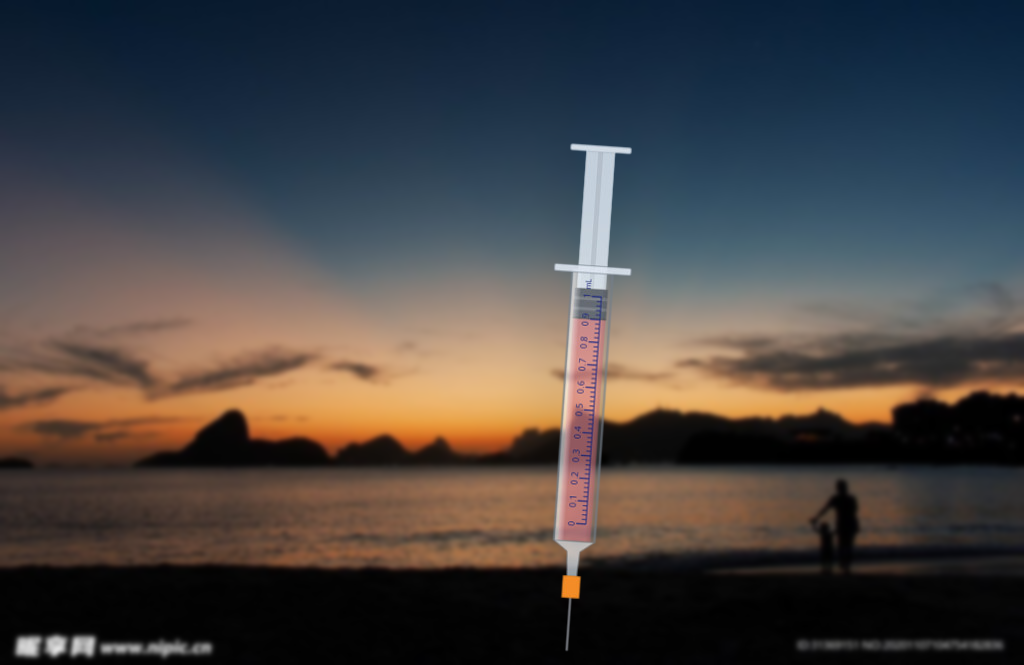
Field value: {"value": 0.9, "unit": "mL"}
